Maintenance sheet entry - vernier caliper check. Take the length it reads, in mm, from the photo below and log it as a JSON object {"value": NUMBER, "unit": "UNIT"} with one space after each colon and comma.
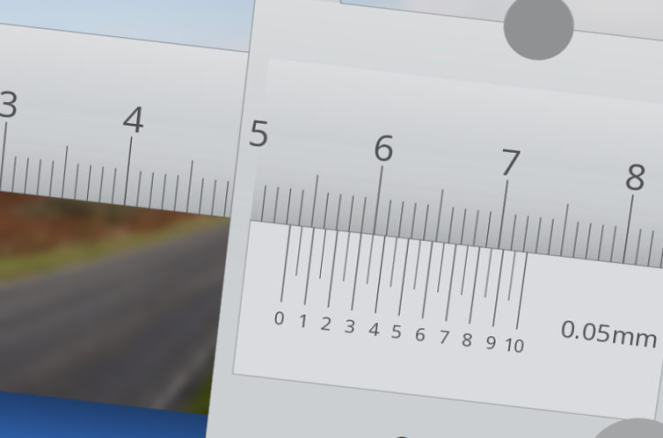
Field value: {"value": 53.3, "unit": "mm"}
